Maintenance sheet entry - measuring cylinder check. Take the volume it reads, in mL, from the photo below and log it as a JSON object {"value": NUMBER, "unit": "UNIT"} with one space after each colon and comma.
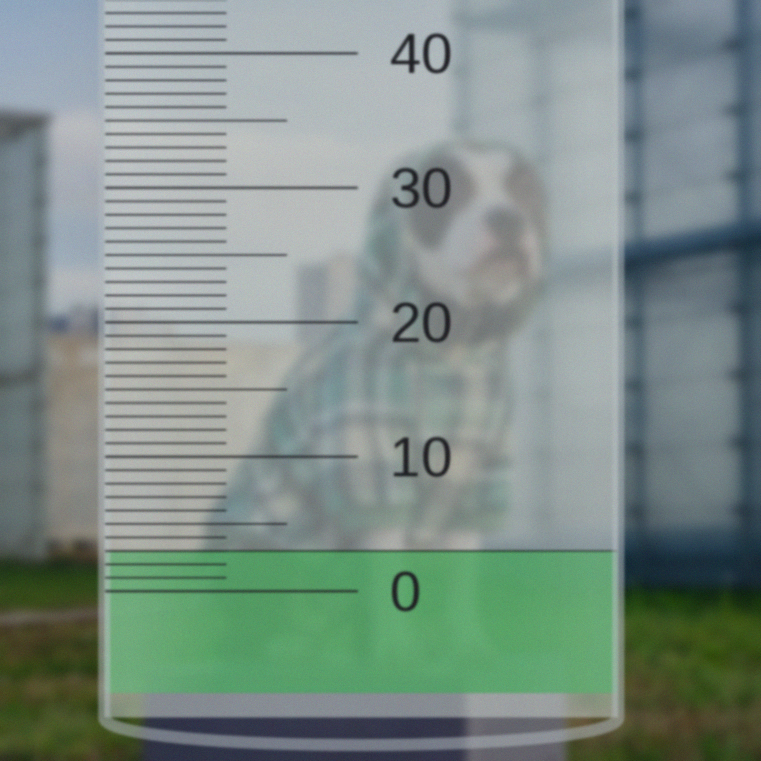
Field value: {"value": 3, "unit": "mL"}
